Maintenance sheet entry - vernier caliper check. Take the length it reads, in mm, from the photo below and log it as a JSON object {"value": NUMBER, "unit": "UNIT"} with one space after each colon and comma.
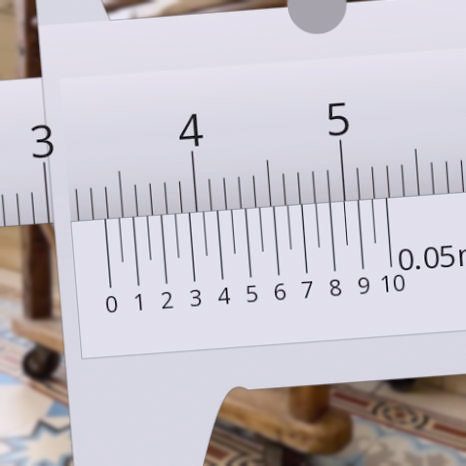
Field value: {"value": 33.8, "unit": "mm"}
